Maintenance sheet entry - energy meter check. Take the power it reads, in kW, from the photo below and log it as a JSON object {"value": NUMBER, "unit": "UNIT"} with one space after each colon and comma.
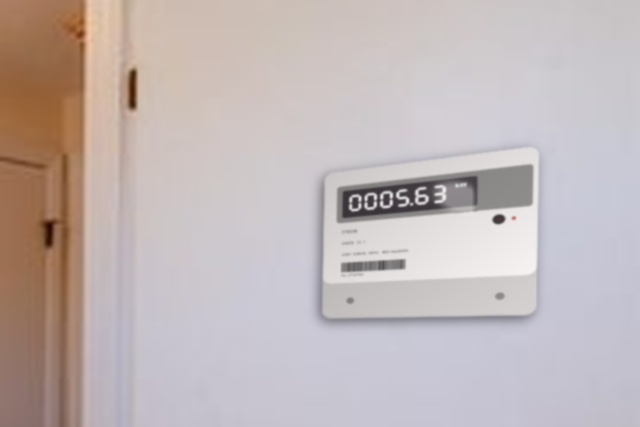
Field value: {"value": 5.63, "unit": "kW"}
